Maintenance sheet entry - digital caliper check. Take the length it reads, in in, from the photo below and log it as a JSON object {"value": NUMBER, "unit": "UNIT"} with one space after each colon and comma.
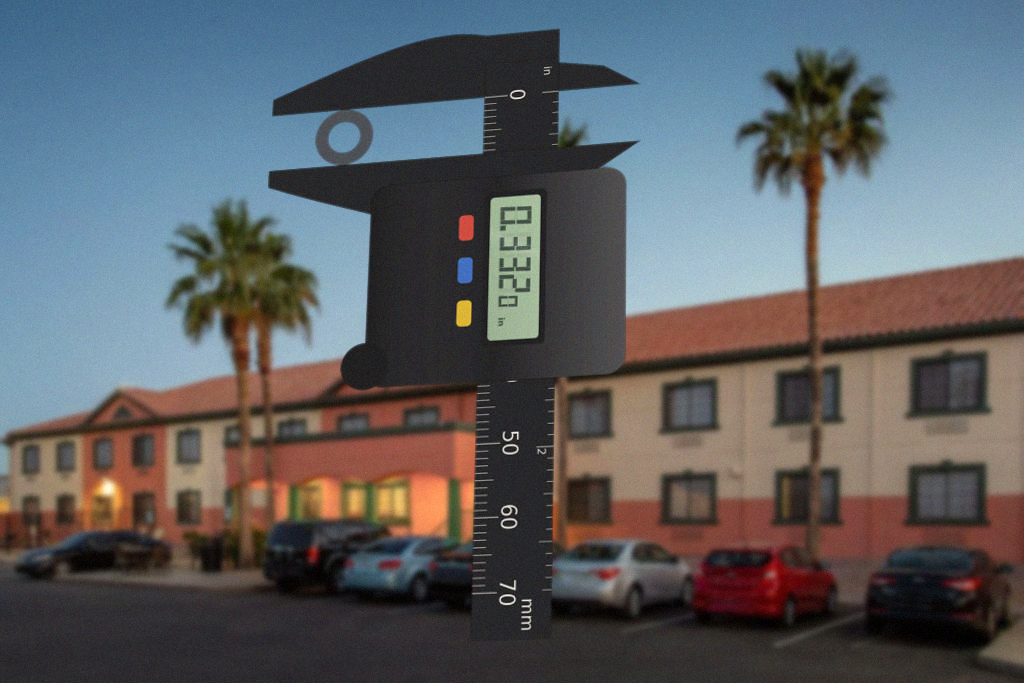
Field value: {"value": 0.3320, "unit": "in"}
